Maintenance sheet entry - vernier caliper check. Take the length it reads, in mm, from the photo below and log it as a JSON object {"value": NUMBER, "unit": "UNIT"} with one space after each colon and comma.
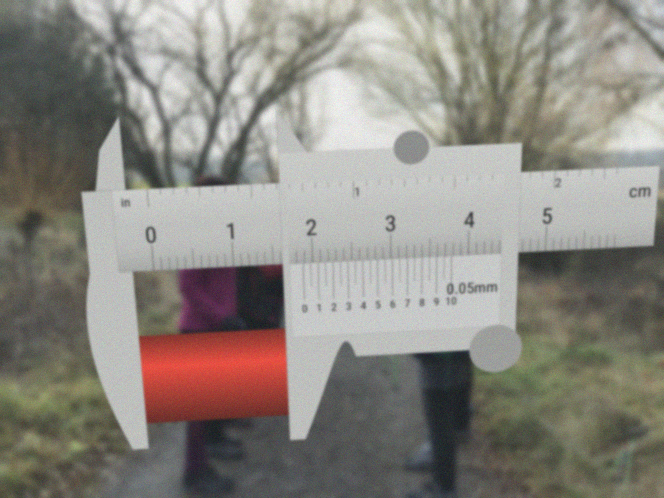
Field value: {"value": 18.8, "unit": "mm"}
